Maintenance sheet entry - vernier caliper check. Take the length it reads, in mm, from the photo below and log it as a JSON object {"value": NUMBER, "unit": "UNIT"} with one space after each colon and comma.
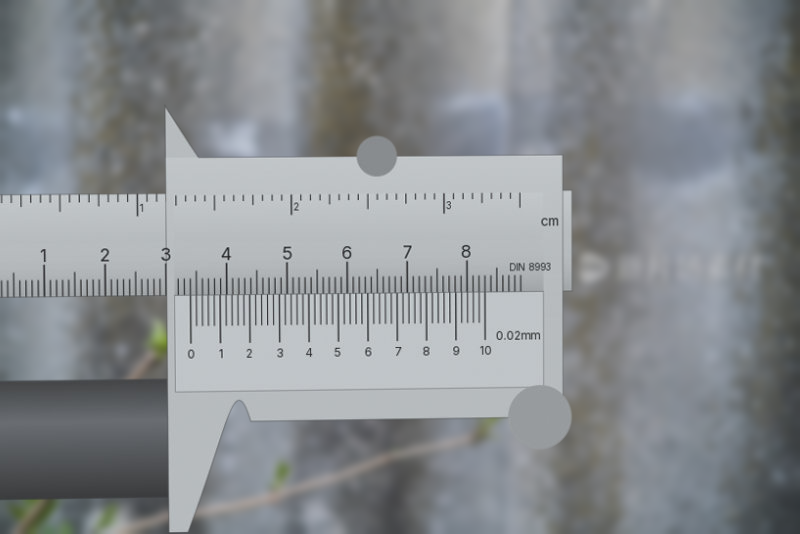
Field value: {"value": 34.0, "unit": "mm"}
